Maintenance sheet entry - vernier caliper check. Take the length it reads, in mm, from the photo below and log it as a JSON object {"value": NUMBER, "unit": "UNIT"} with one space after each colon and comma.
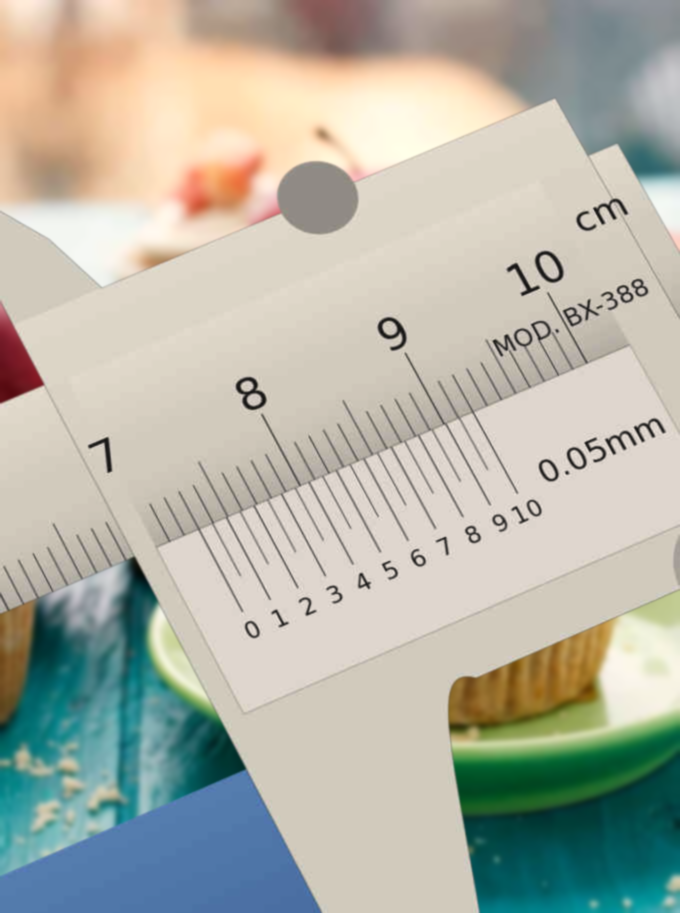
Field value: {"value": 73.0, "unit": "mm"}
